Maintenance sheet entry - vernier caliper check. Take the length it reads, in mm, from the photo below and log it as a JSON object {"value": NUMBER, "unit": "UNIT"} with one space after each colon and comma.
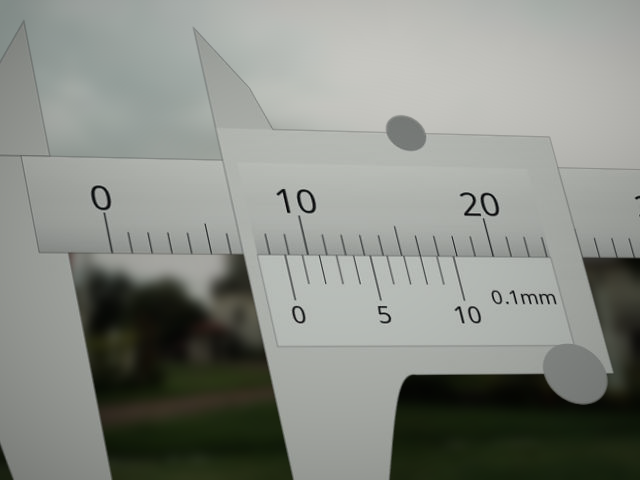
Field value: {"value": 8.8, "unit": "mm"}
